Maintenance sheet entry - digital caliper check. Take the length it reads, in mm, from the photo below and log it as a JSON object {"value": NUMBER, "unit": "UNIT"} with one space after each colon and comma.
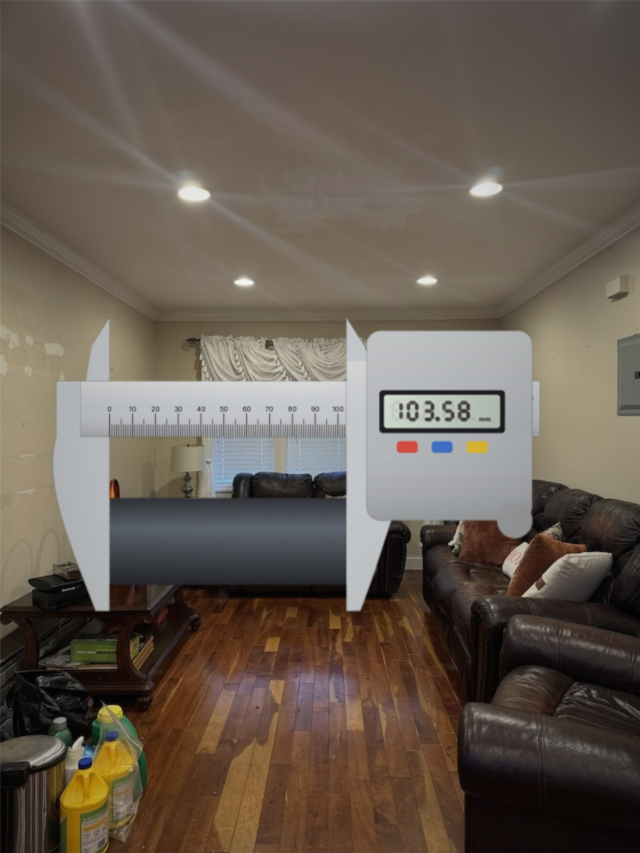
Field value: {"value": 103.58, "unit": "mm"}
